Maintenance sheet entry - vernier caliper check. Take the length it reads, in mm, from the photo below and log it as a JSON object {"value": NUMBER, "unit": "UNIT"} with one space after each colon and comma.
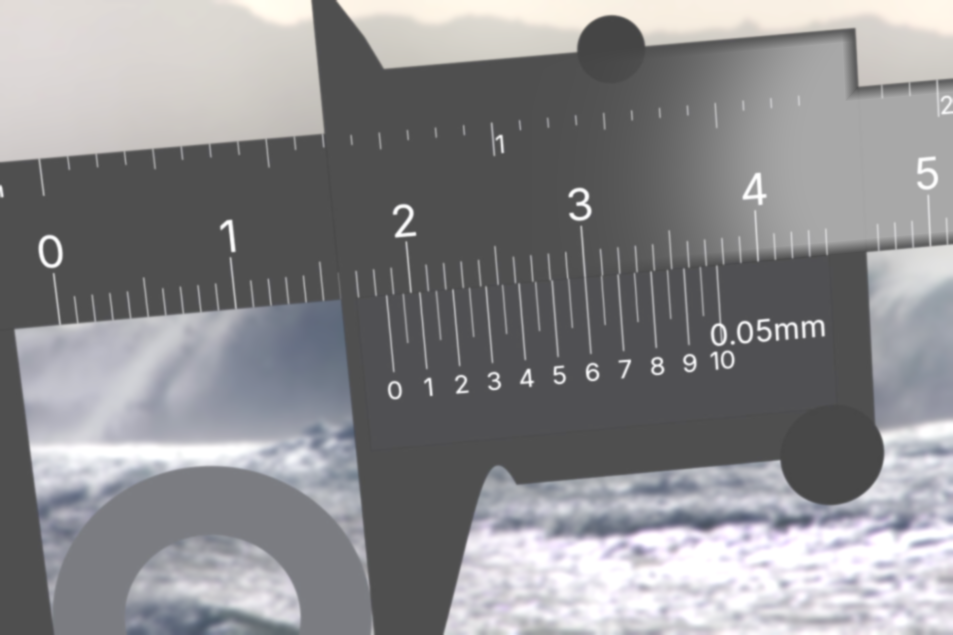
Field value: {"value": 18.6, "unit": "mm"}
